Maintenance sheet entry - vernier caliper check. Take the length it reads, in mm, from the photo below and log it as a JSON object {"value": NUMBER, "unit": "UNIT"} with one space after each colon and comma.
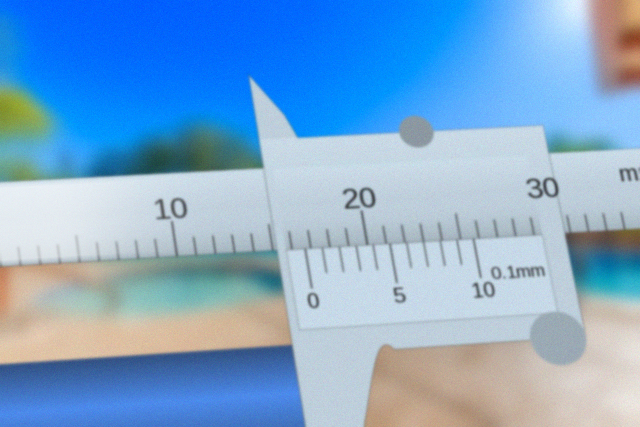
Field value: {"value": 16.7, "unit": "mm"}
